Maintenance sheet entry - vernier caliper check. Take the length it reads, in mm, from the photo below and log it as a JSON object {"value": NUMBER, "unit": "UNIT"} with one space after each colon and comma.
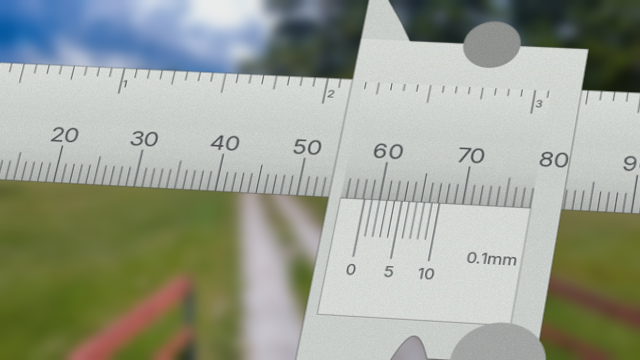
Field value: {"value": 58.2, "unit": "mm"}
